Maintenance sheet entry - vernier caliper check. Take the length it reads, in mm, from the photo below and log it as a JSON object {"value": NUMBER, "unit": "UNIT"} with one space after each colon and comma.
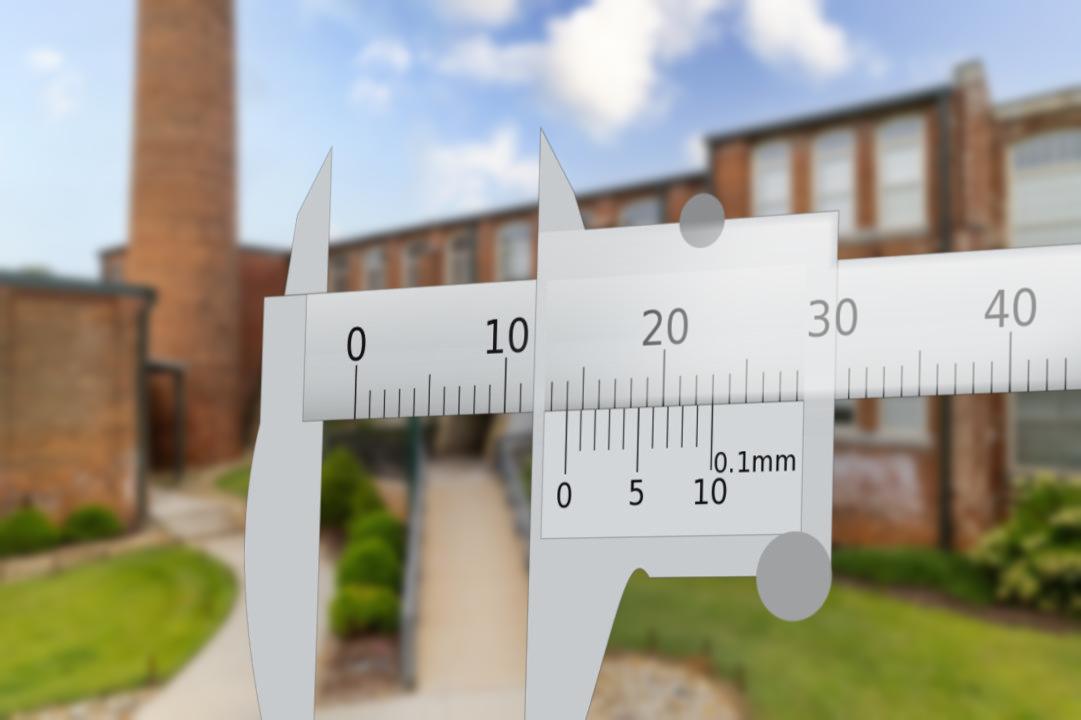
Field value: {"value": 14.0, "unit": "mm"}
